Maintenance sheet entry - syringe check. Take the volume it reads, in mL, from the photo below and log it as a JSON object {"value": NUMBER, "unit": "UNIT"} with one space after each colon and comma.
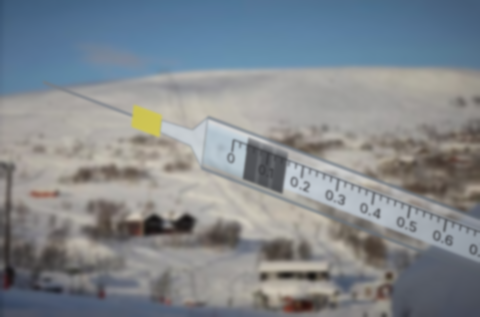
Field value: {"value": 0.04, "unit": "mL"}
